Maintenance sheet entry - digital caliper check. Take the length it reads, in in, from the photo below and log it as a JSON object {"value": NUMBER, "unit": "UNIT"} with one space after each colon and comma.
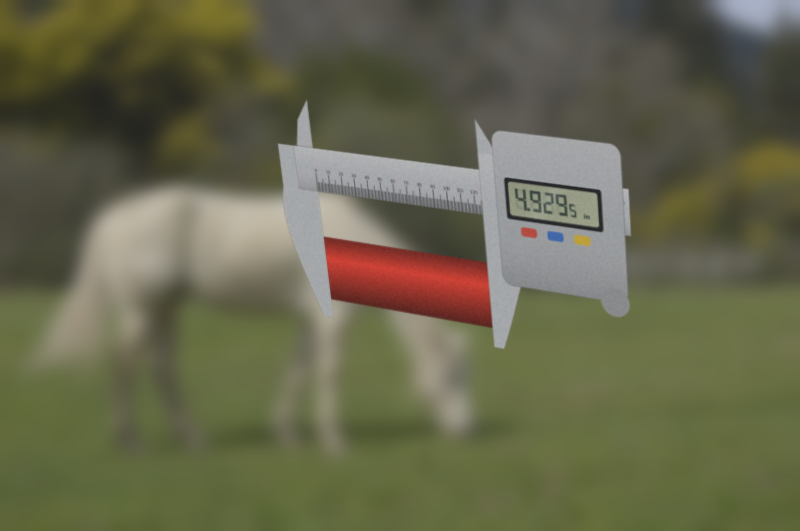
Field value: {"value": 4.9295, "unit": "in"}
